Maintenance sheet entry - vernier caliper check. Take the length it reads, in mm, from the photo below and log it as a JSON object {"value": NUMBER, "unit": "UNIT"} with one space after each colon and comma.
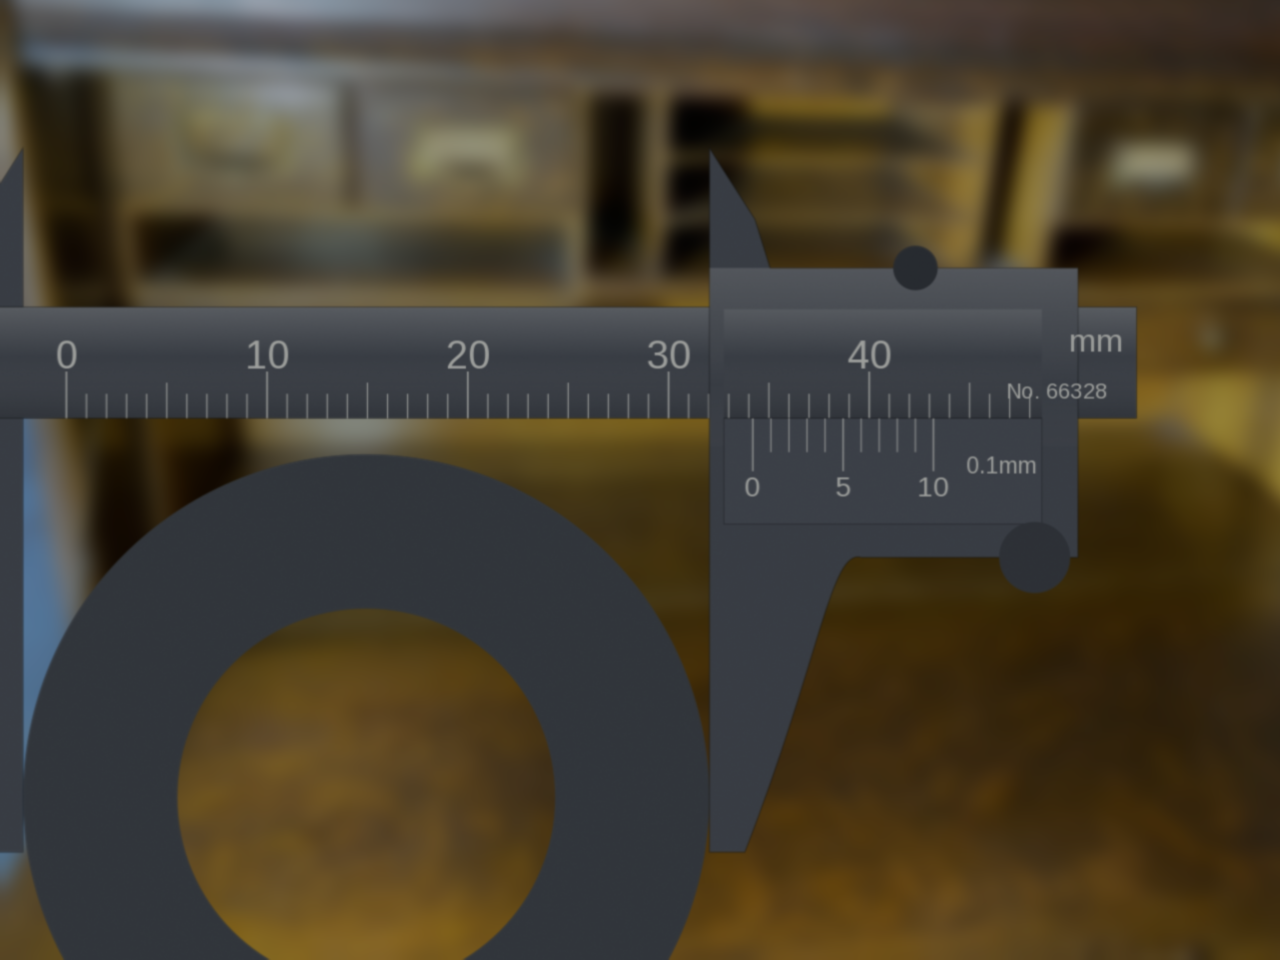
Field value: {"value": 34.2, "unit": "mm"}
